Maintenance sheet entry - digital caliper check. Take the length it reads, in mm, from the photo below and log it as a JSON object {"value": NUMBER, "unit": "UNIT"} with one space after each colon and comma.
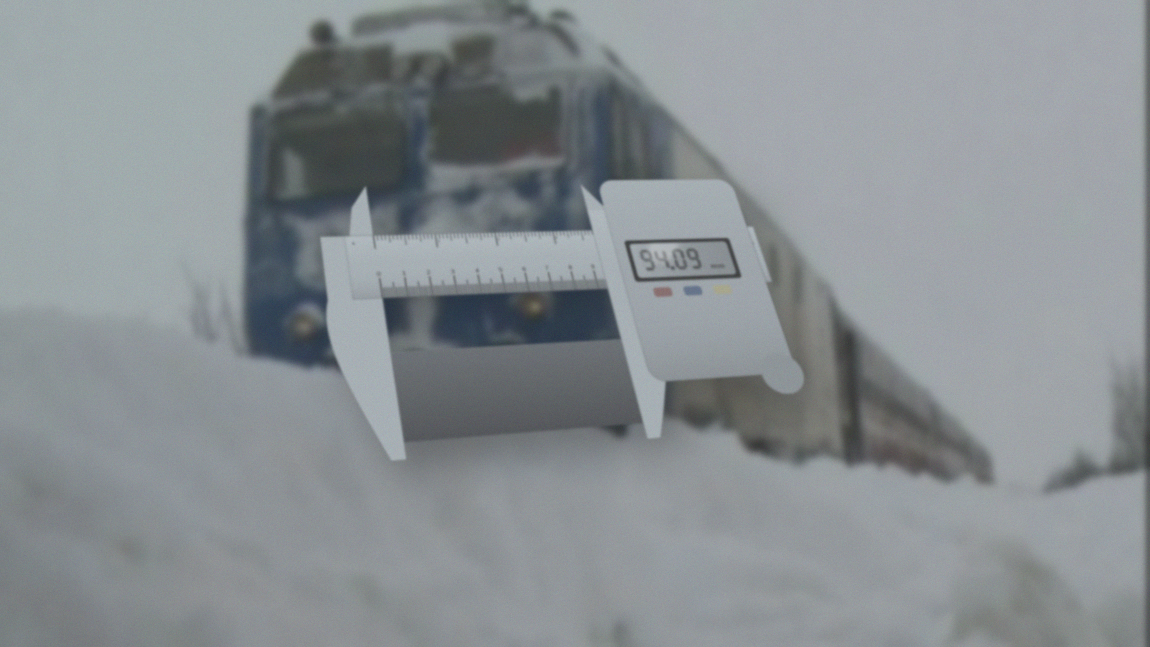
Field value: {"value": 94.09, "unit": "mm"}
